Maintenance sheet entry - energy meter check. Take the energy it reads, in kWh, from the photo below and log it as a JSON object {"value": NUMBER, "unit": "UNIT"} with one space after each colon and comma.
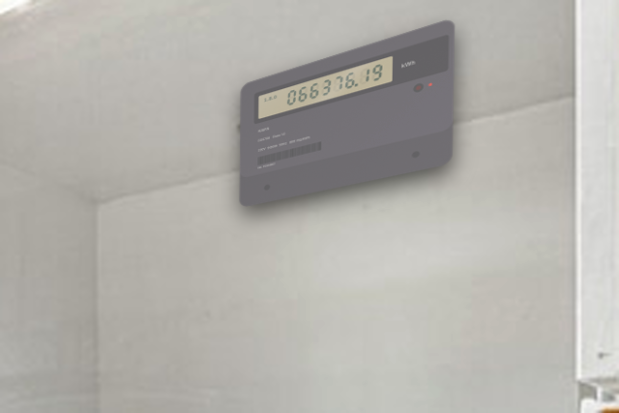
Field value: {"value": 66376.19, "unit": "kWh"}
